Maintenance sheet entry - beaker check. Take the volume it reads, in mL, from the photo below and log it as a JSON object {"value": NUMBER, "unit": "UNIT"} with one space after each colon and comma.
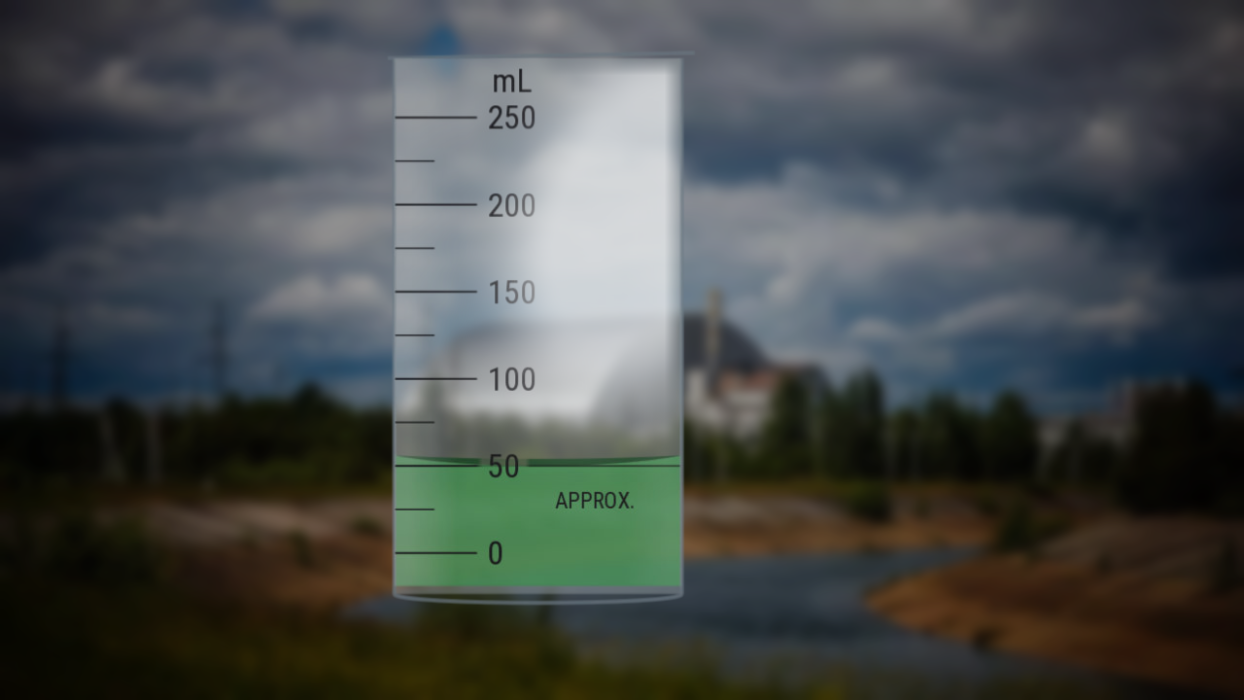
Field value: {"value": 50, "unit": "mL"}
